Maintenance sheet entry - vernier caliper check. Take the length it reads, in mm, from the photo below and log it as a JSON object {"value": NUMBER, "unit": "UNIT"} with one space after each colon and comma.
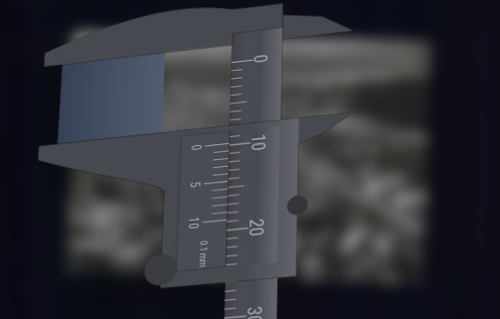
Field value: {"value": 9.8, "unit": "mm"}
